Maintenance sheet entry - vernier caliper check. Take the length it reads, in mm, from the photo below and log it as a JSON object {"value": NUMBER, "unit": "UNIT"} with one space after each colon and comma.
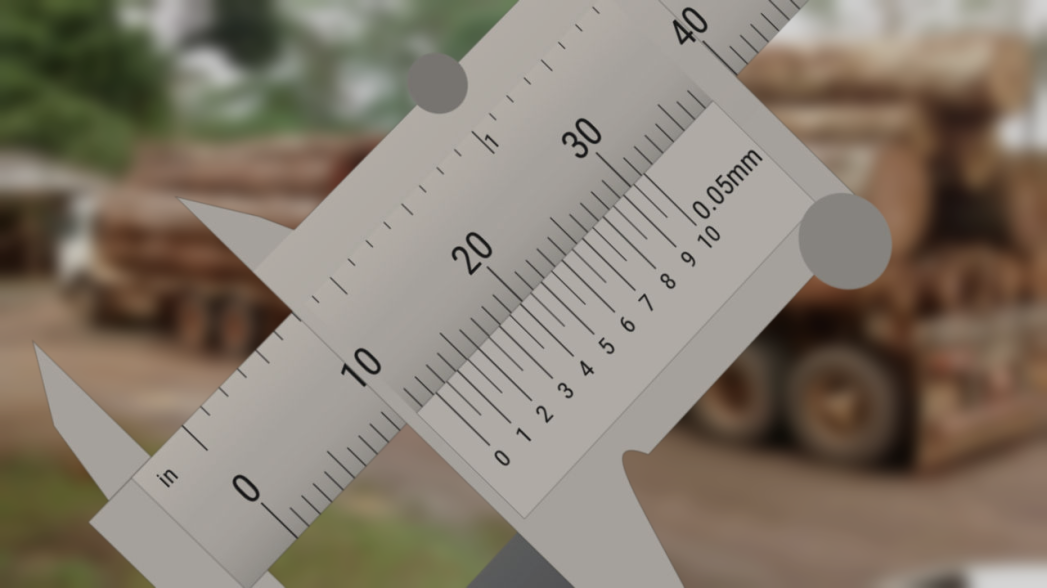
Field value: {"value": 12.2, "unit": "mm"}
